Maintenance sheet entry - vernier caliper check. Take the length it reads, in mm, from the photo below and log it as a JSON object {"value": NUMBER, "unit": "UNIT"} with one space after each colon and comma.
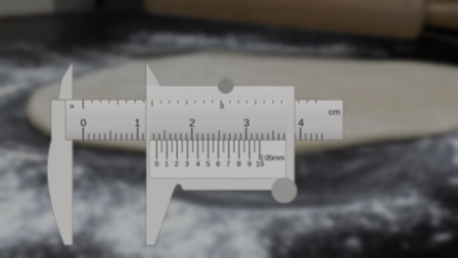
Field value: {"value": 13.5, "unit": "mm"}
